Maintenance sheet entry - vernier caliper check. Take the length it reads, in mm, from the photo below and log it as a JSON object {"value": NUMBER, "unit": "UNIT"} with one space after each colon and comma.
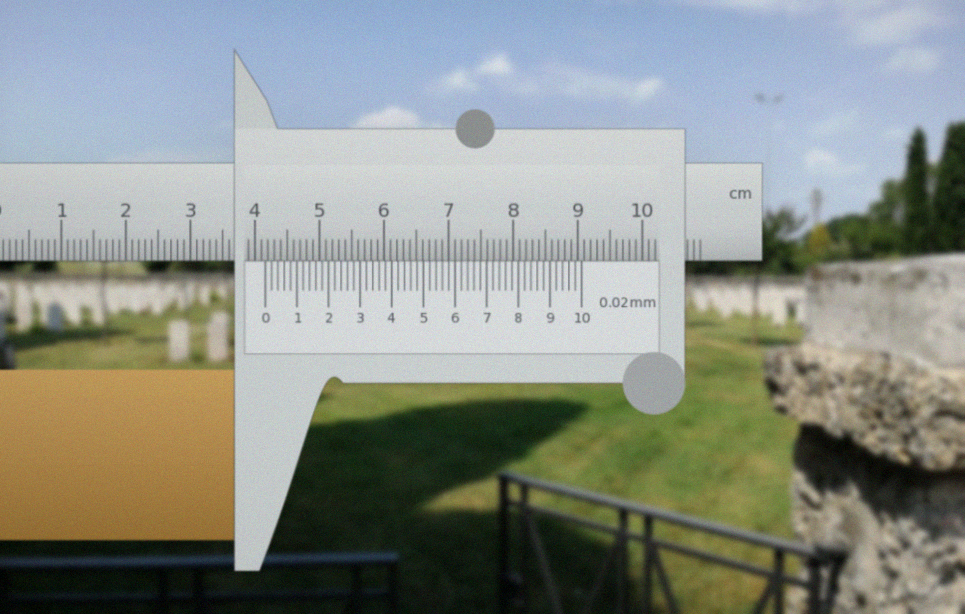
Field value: {"value": 41.6, "unit": "mm"}
